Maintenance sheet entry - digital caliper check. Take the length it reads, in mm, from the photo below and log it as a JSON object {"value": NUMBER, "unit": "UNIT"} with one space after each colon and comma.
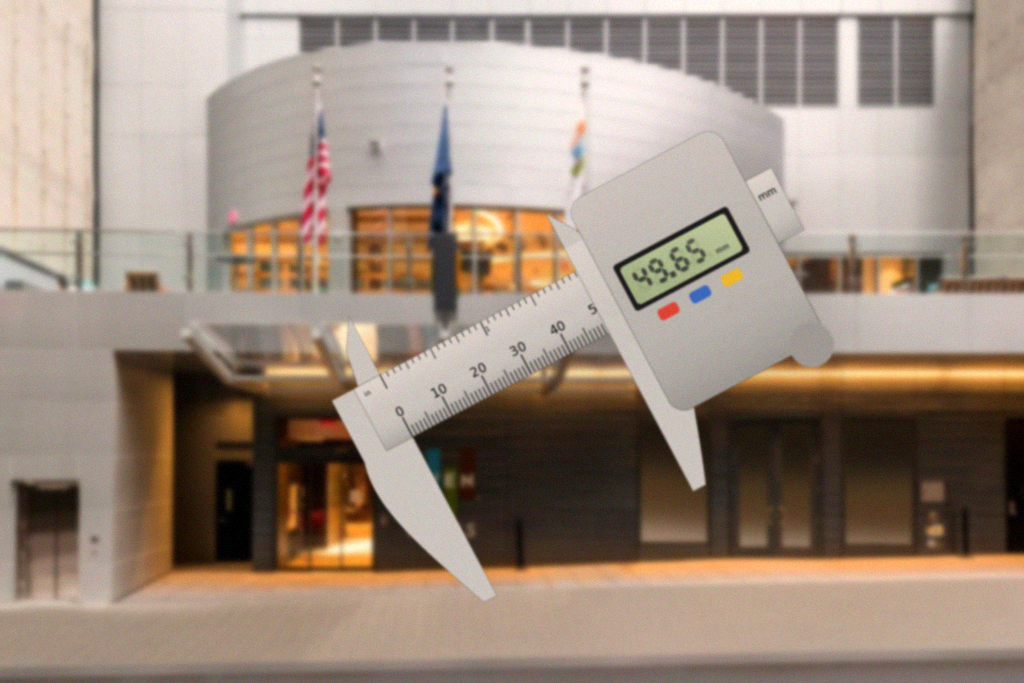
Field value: {"value": 49.65, "unit": "mm"}
